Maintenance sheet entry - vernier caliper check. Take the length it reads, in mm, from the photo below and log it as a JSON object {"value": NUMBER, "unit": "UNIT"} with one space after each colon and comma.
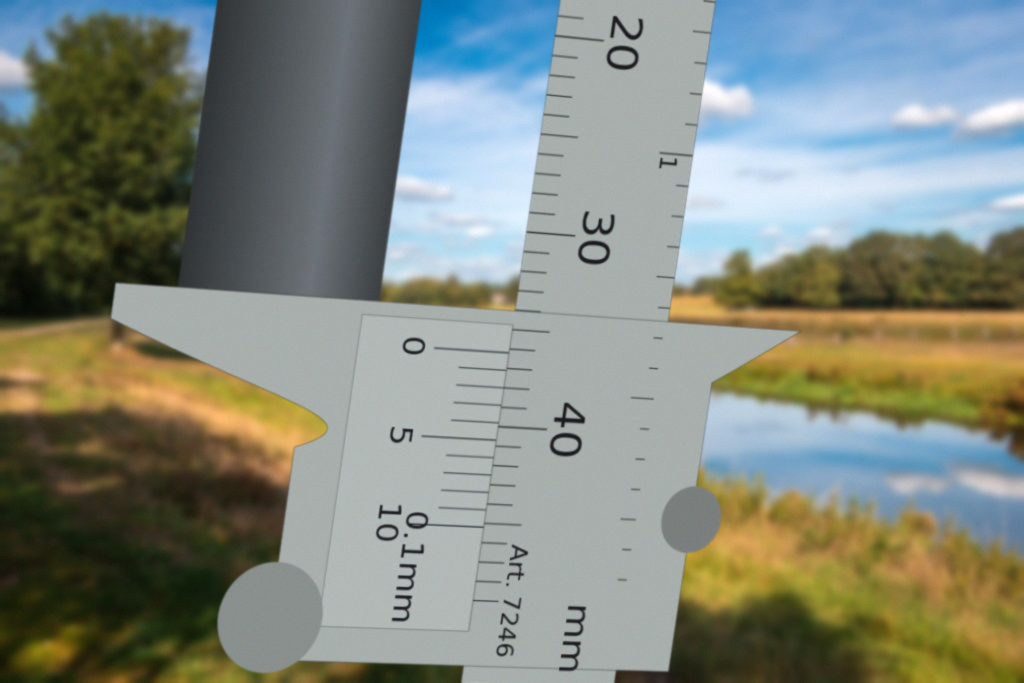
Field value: {"value": 36.2, "unit": "mm"}
